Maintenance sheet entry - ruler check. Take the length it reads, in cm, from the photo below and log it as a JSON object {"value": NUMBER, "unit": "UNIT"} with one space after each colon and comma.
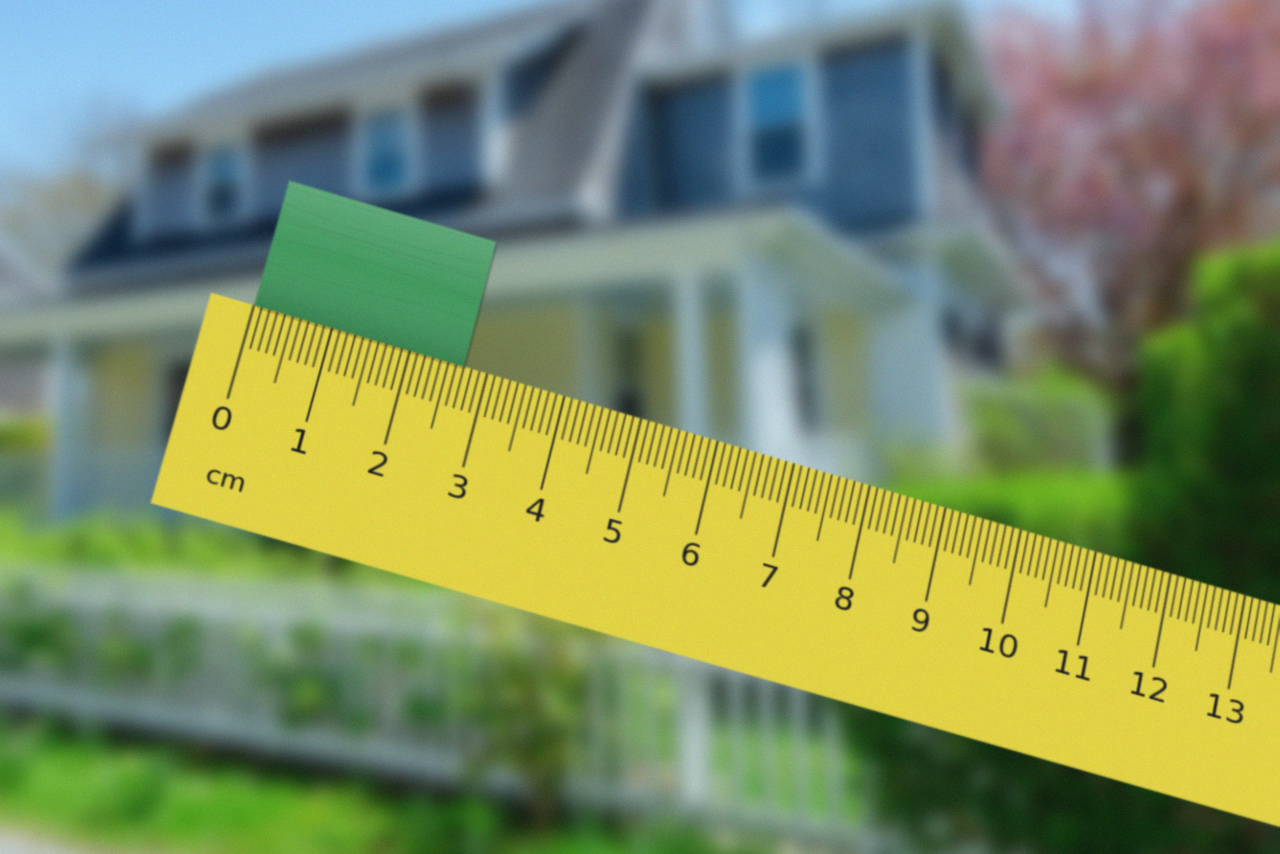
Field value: {"value": 2.7, "unit": "cm"}
